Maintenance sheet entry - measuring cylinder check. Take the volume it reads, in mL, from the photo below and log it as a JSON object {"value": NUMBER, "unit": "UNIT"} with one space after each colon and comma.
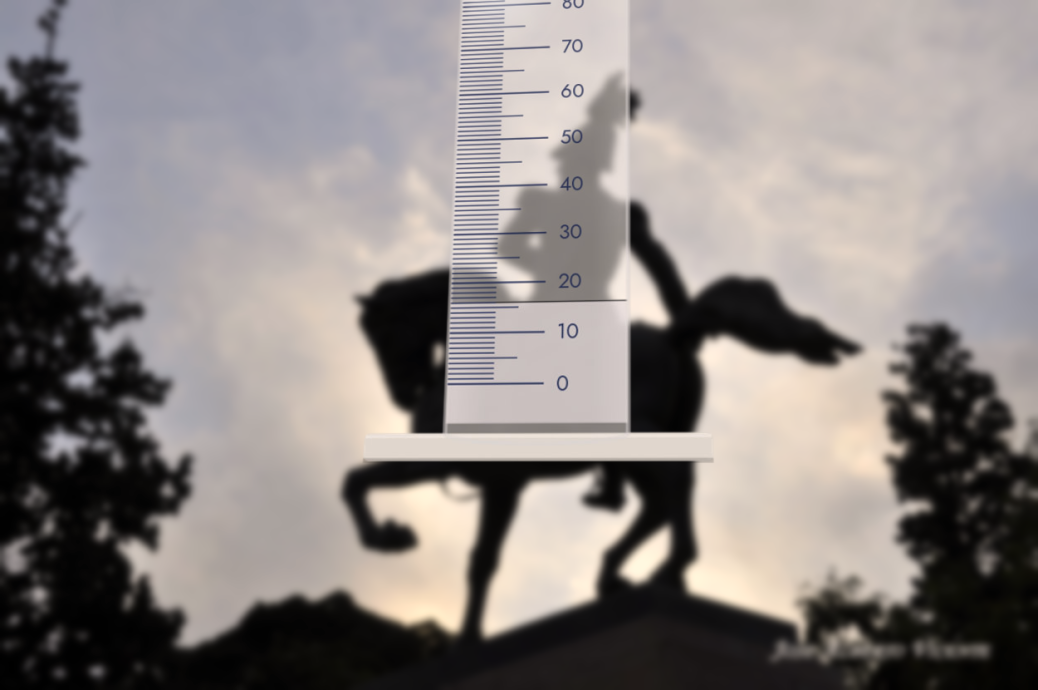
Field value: {"value": 16, "unit": "mL"}
